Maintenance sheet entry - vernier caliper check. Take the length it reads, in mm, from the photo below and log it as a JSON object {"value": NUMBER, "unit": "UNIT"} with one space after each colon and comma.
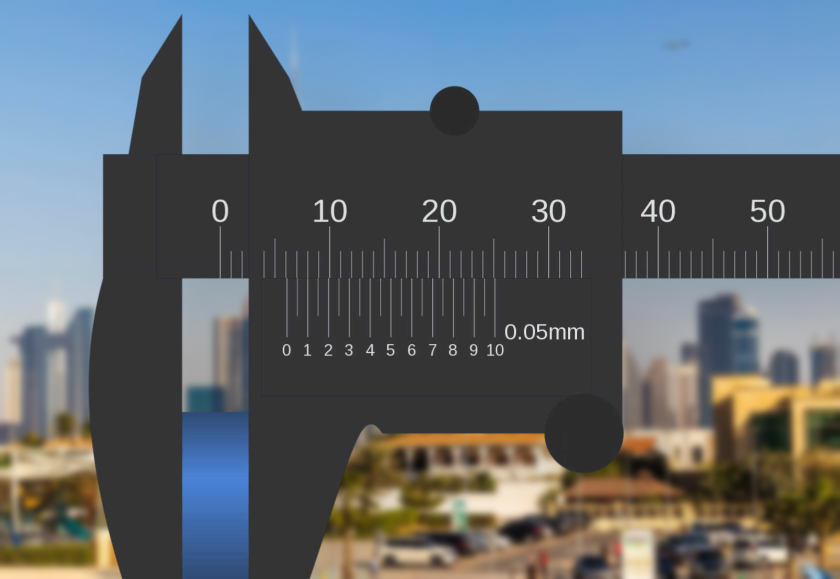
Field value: {"value": 6.1, "unit": "mm"}
